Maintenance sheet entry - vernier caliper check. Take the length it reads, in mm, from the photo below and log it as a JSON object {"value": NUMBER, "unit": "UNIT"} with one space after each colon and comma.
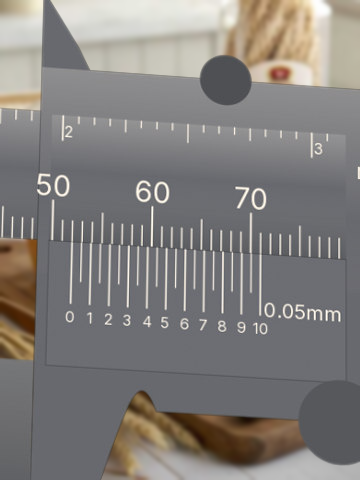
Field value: {"value": 52.0, "unit": "mm"}
